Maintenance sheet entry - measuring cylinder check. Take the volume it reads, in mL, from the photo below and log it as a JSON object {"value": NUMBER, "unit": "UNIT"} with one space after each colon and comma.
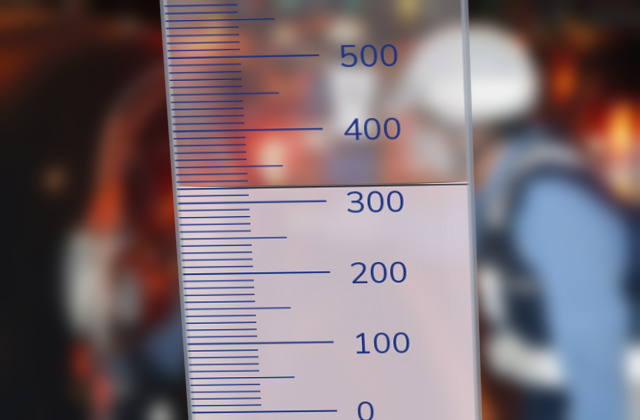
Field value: {"value": 320, "unit": "mL"}
